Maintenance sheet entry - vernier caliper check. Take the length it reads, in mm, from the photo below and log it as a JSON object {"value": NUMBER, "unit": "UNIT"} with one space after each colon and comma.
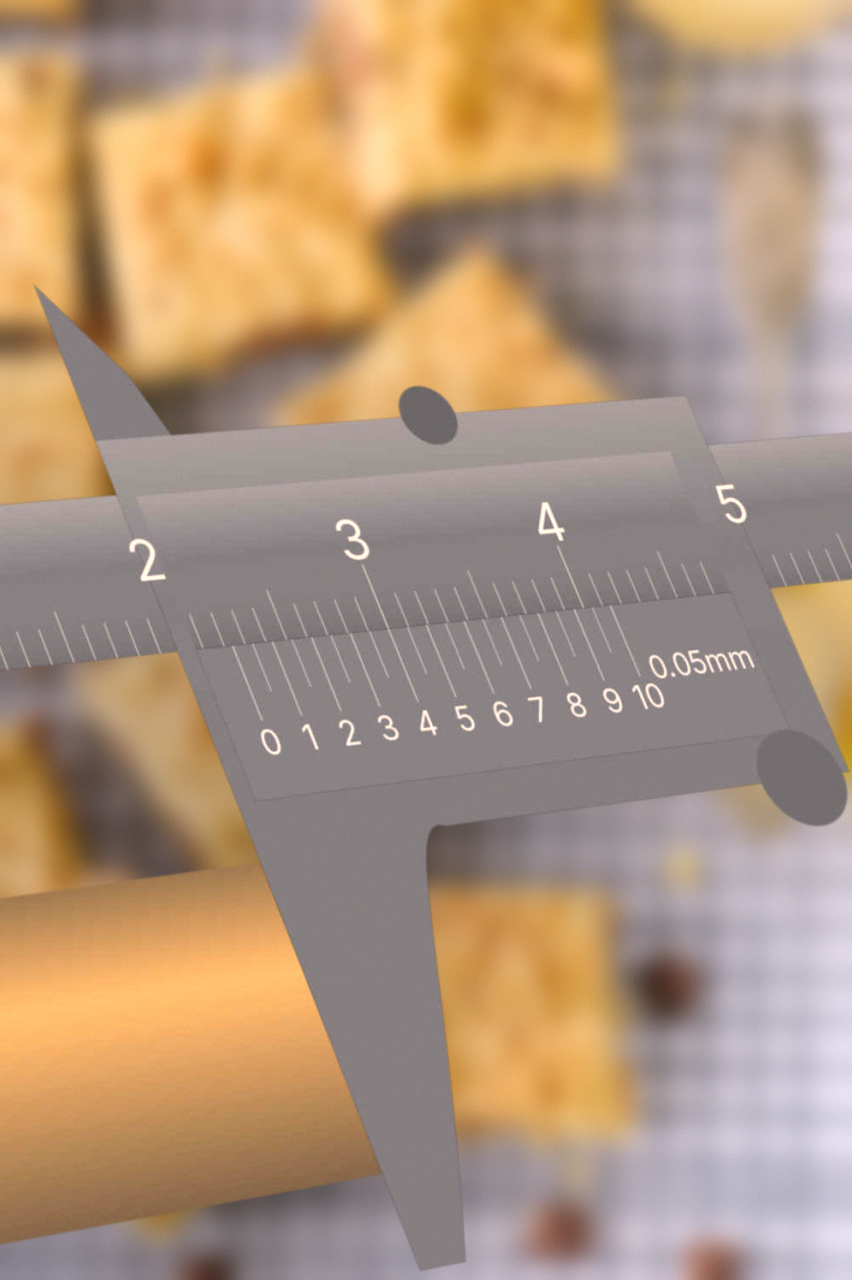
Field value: {"value": 22.4, "unit": "mm"}
